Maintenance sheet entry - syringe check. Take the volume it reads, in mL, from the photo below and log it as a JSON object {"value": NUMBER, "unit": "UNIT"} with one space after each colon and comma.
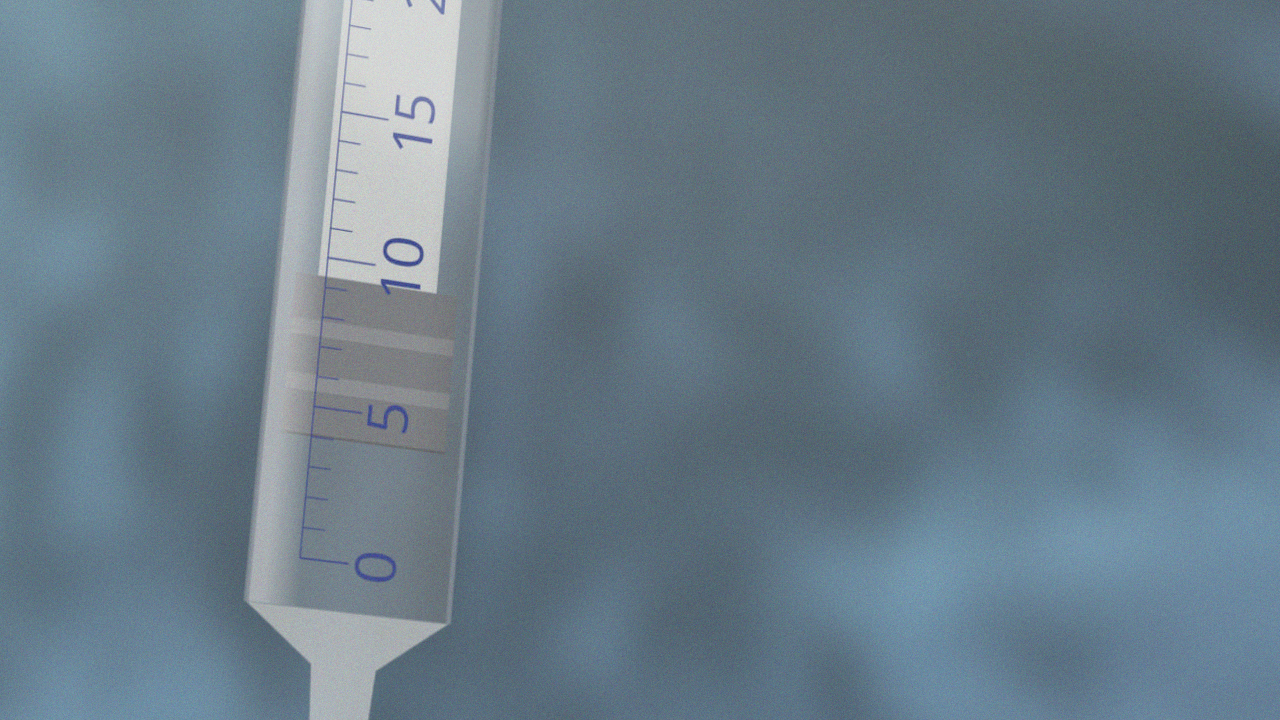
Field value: {"value": 4, "unit": "mL"}
